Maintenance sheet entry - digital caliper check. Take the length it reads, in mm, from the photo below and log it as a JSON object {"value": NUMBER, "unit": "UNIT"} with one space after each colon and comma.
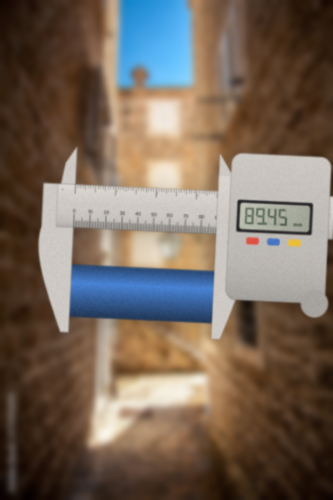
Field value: {"value": 89.45, "unit": "mm"}
